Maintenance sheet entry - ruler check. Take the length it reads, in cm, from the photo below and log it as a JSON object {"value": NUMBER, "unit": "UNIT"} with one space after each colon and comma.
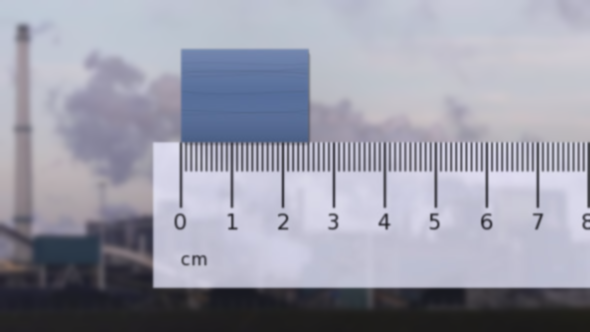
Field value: {"value": 2.5, "unit": "cm"}
